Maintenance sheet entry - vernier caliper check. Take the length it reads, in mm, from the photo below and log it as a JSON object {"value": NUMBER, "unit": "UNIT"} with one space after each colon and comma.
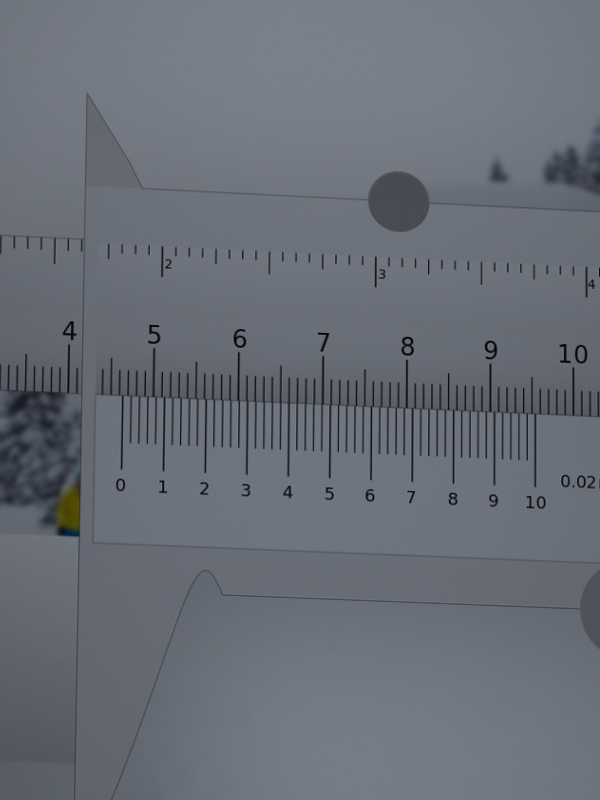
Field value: {"value": 46.4, "unit": "mm"}
